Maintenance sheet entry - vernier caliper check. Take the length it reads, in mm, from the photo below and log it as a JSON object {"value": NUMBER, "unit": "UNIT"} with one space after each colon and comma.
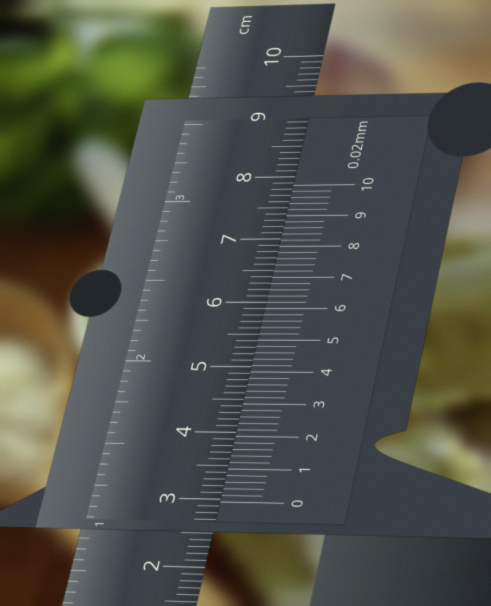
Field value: {"value": 29.6, "unit": "mm"}
